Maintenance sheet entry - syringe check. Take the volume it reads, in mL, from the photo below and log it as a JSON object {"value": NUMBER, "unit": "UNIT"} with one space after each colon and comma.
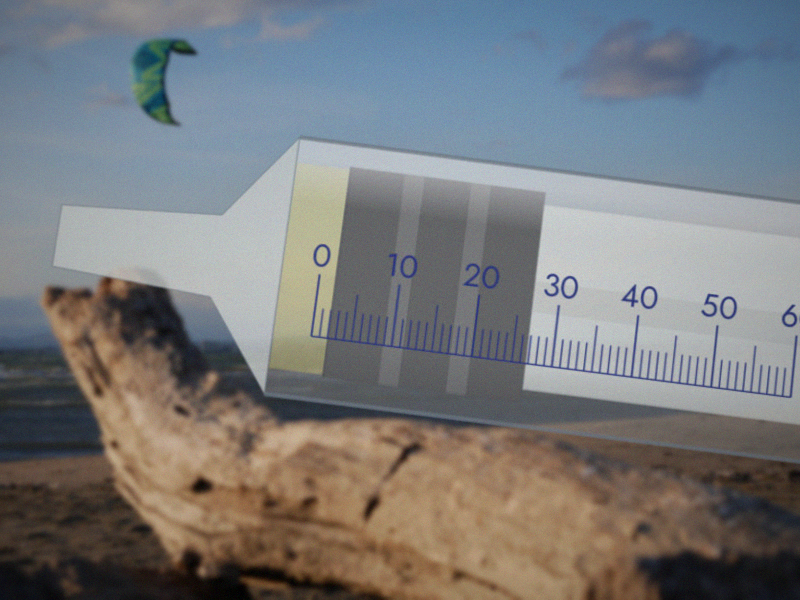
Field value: {"value": 2, "unit": "mL"}
